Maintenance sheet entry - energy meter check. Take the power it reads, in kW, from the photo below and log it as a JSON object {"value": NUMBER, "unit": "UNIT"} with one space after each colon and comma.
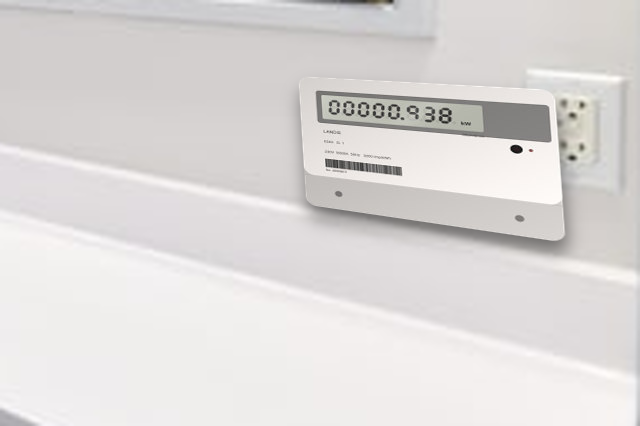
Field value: {"value": 0.938, "unit": "kW"}
